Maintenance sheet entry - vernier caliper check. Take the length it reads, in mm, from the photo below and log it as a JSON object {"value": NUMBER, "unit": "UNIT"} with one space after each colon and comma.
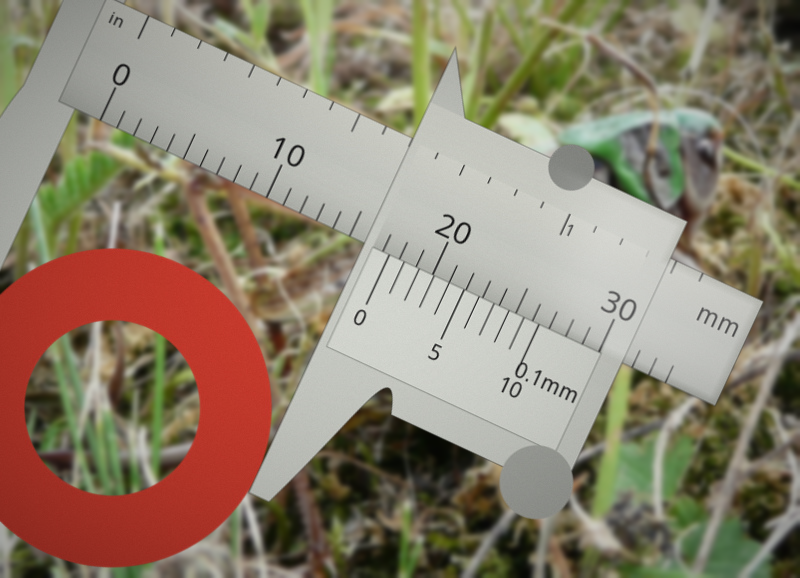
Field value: {"value": 17.4, "unit": "mm"}
